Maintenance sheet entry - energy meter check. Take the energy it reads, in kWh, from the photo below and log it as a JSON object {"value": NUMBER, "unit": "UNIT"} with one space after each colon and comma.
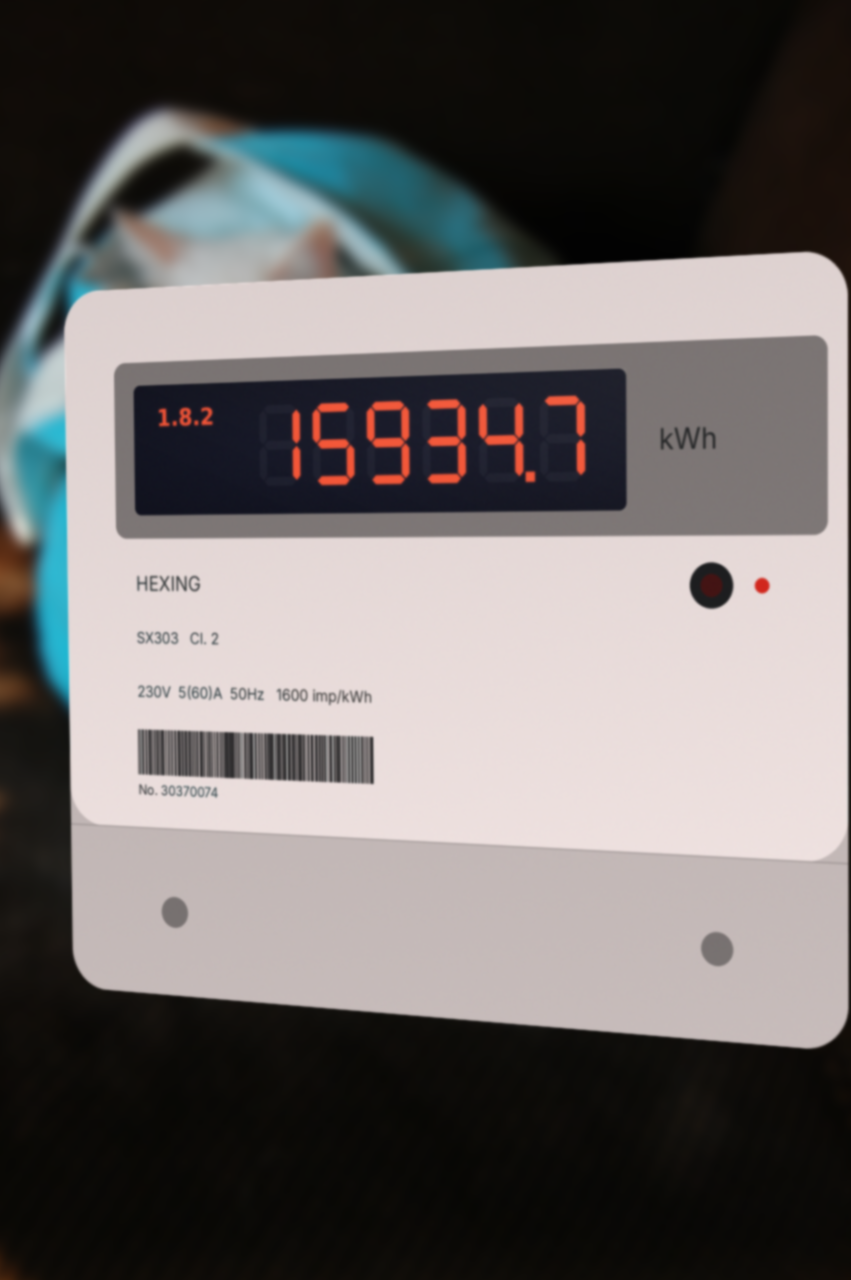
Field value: {"value": 15934.7, "unit": "kWh"}
